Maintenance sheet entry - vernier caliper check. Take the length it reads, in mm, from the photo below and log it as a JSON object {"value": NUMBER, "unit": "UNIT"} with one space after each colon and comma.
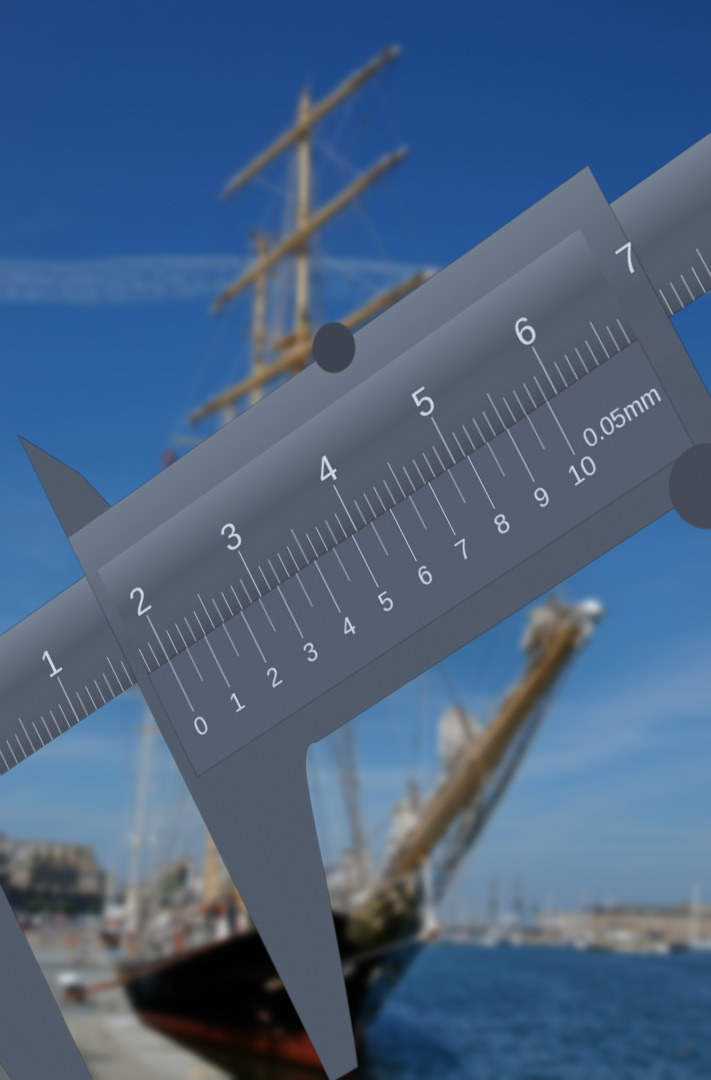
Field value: {"value": 20.0, "unit": "mm"}
